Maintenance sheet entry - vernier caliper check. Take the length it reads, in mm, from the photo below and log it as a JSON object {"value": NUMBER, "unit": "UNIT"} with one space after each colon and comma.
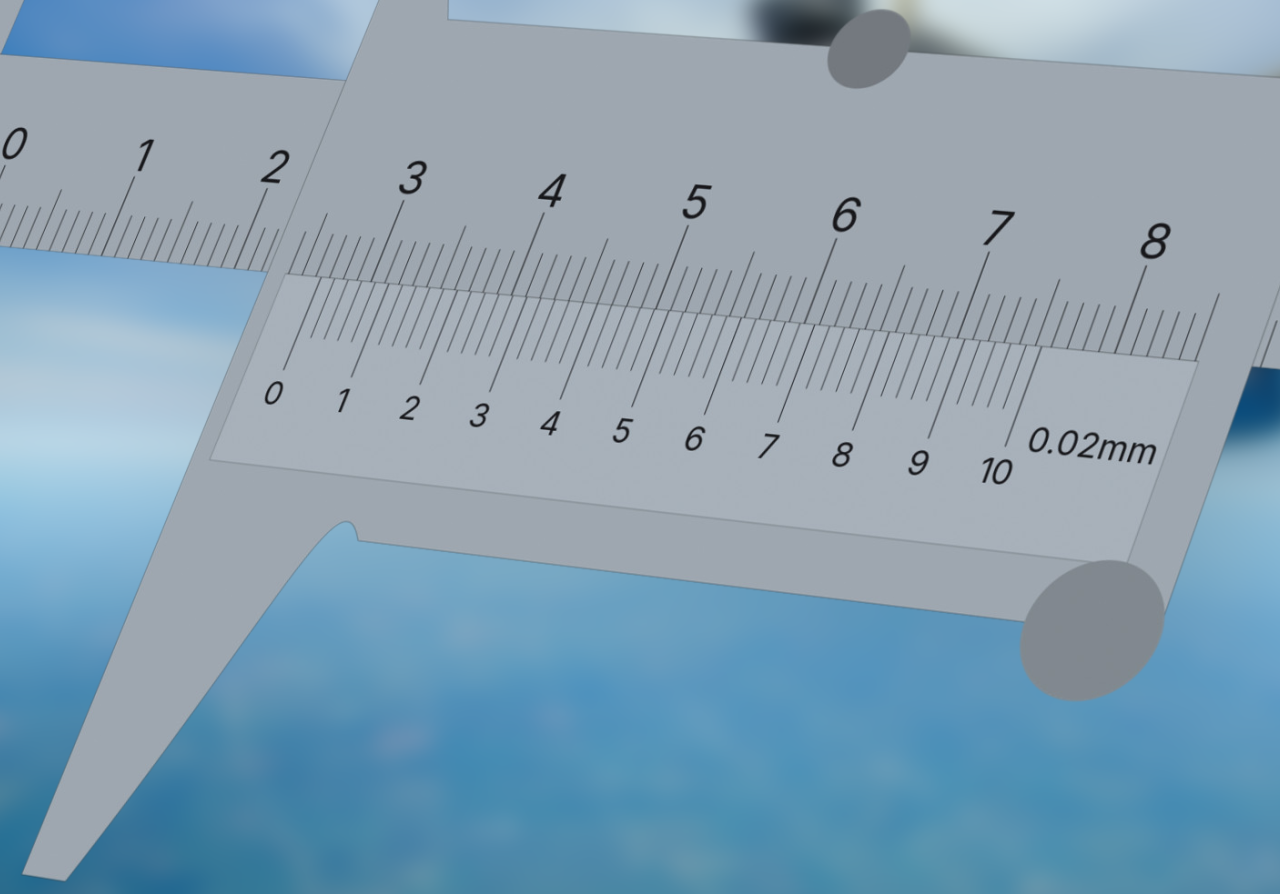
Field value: {"value": 26.4, "unit": "mm"}
